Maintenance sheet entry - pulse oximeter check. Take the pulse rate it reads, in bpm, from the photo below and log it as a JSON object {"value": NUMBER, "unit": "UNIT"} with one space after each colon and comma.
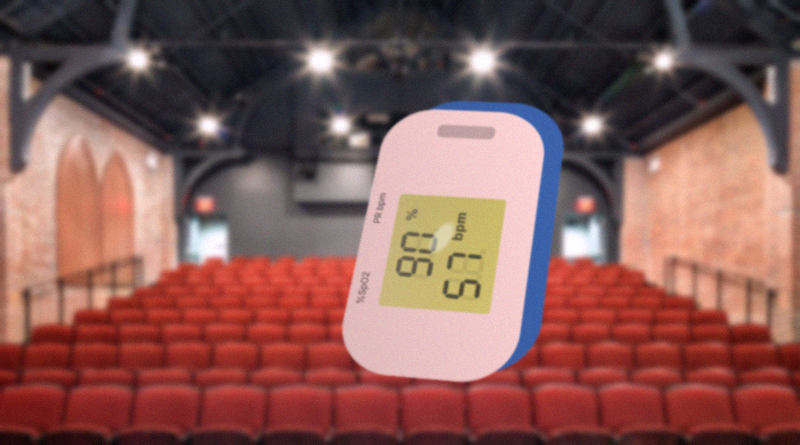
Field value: {"value": 57, "unit": "bpm"}
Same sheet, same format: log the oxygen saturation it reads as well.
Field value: {"value": 90, "unit": "%"}
